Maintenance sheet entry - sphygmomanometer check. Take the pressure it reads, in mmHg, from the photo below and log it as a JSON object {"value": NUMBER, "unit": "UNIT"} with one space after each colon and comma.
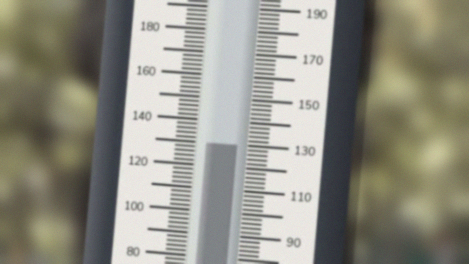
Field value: {"value": 130, "unit": "mmHg"}
